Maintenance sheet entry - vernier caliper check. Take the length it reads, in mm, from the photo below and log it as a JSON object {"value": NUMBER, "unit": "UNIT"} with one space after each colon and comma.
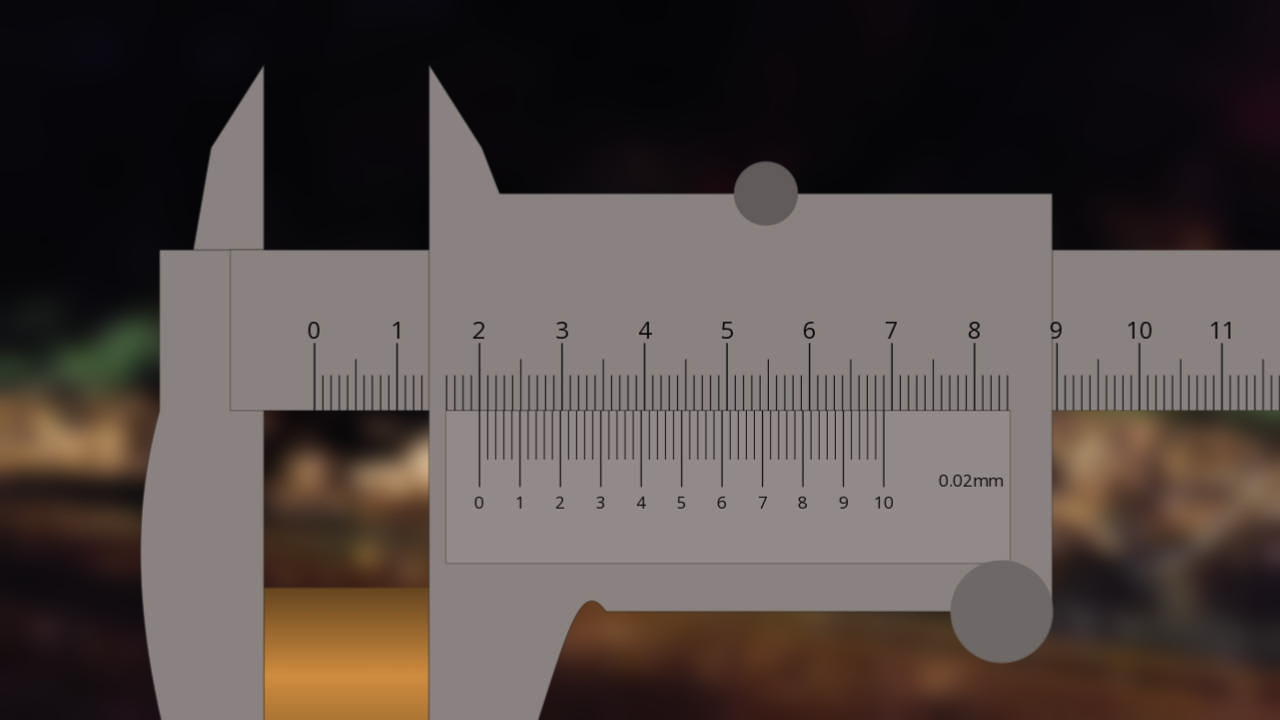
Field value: {"value": 20.0, "unit": "mm"}
